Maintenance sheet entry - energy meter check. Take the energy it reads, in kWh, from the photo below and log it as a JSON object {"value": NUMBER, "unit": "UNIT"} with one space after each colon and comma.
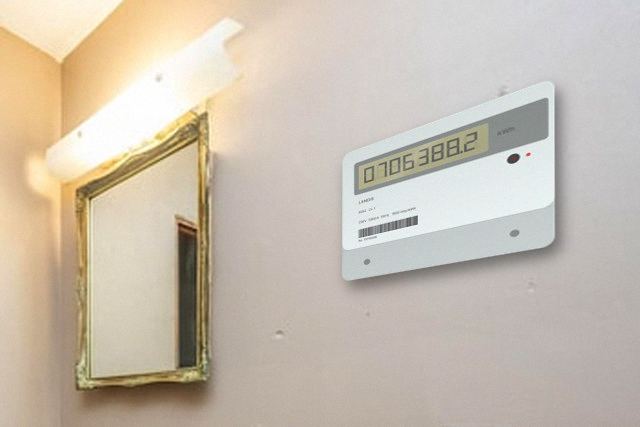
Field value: {"value": 706388.2, "unit": "kWh"}
